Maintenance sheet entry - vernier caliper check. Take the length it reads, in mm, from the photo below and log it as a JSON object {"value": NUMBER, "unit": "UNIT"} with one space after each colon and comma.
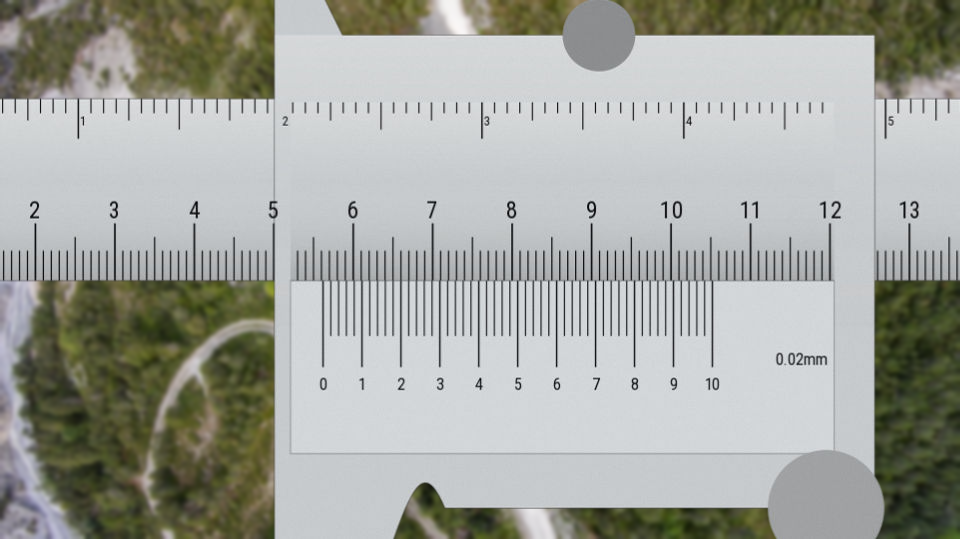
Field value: {"value": 56.2, "unit": "mm"}
